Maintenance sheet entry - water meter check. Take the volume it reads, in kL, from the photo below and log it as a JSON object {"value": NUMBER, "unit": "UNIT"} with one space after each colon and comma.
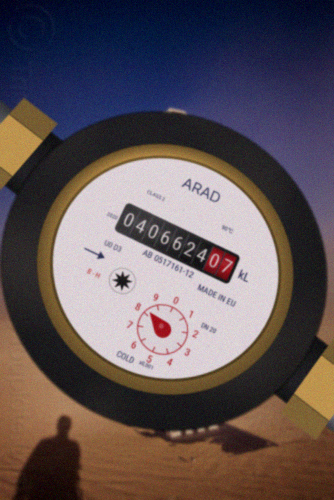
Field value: {"value": 406624.078, "unit": "kL"}
